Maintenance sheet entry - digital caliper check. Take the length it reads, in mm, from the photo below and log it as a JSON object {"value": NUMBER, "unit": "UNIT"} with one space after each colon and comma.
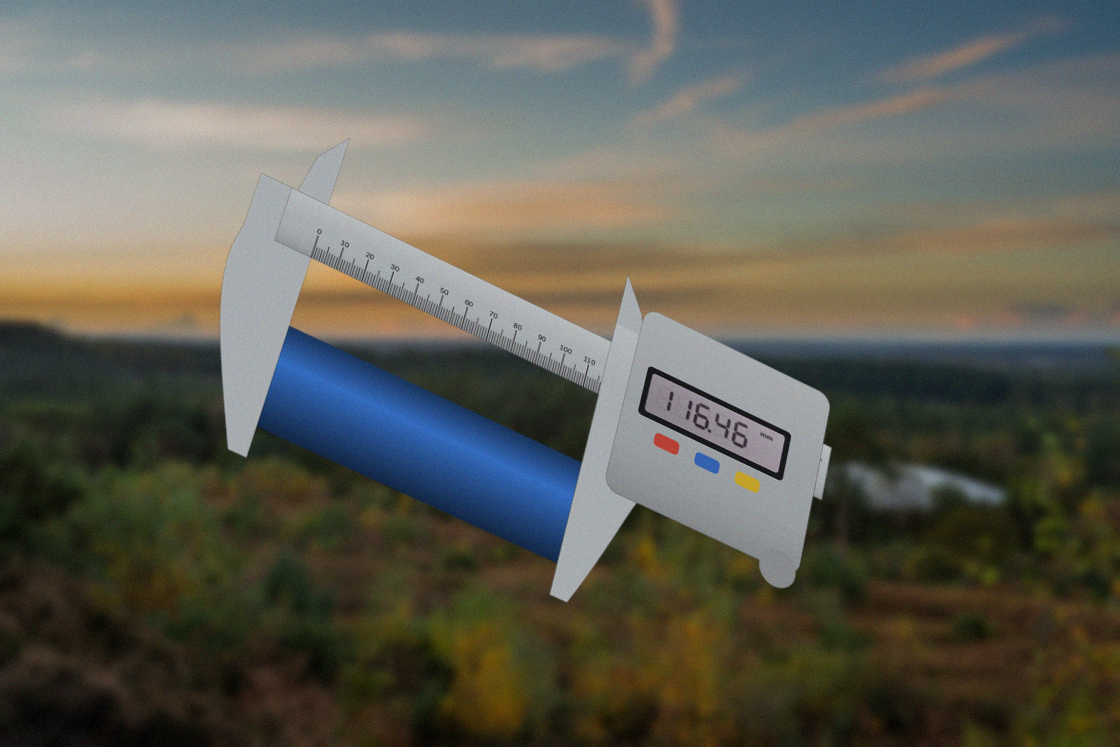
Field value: {"value": 116.46, "unit": "mm"}
